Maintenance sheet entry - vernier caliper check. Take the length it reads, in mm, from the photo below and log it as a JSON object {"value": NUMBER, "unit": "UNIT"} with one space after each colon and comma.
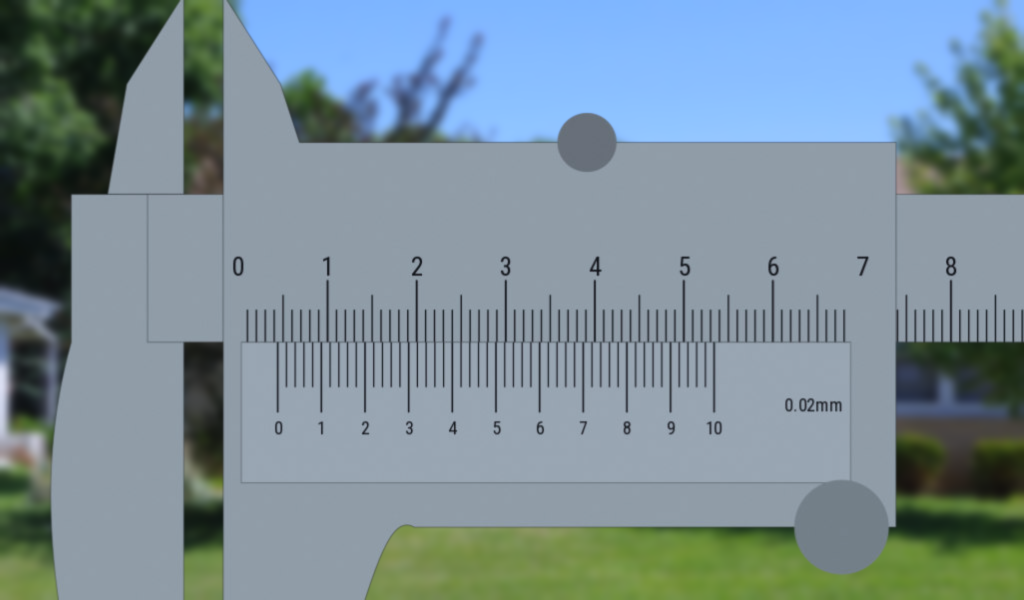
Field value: {"value": 4.4, "unit": "mm"}
